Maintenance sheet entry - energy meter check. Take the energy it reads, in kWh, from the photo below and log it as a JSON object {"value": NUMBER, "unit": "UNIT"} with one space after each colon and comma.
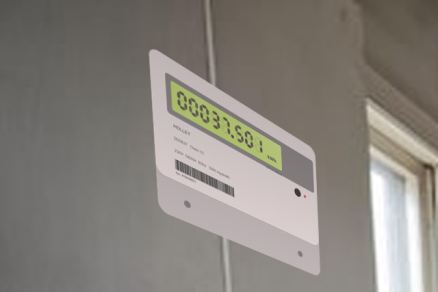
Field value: {"value": 37.501, "unit": "kWh"}
